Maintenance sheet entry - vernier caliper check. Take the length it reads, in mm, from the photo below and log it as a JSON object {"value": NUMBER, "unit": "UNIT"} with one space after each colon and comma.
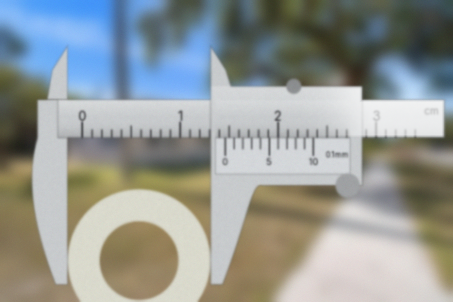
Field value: {"value": 14.6, "unit": "mm"}
